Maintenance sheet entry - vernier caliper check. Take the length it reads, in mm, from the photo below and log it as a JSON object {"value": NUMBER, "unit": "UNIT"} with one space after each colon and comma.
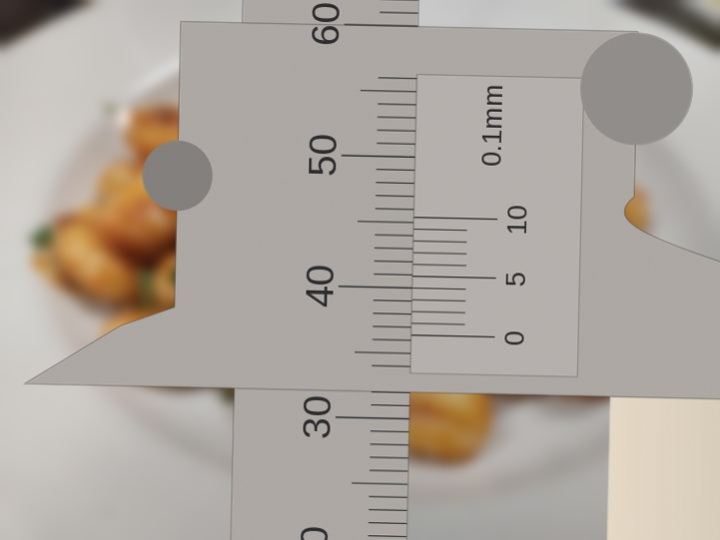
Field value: {"value": 36.4, "unit": "mm"}
